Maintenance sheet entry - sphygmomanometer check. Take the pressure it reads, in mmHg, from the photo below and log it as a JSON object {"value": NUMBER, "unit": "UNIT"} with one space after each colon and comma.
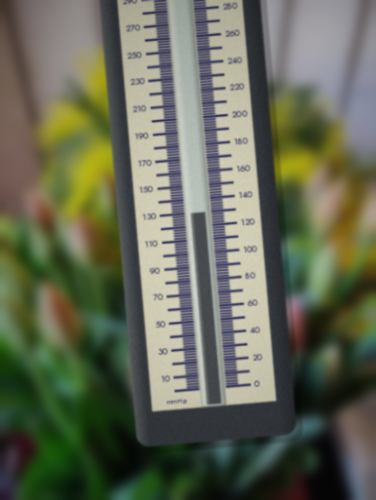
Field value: {"value": 130, "unit": "mmHg"}
